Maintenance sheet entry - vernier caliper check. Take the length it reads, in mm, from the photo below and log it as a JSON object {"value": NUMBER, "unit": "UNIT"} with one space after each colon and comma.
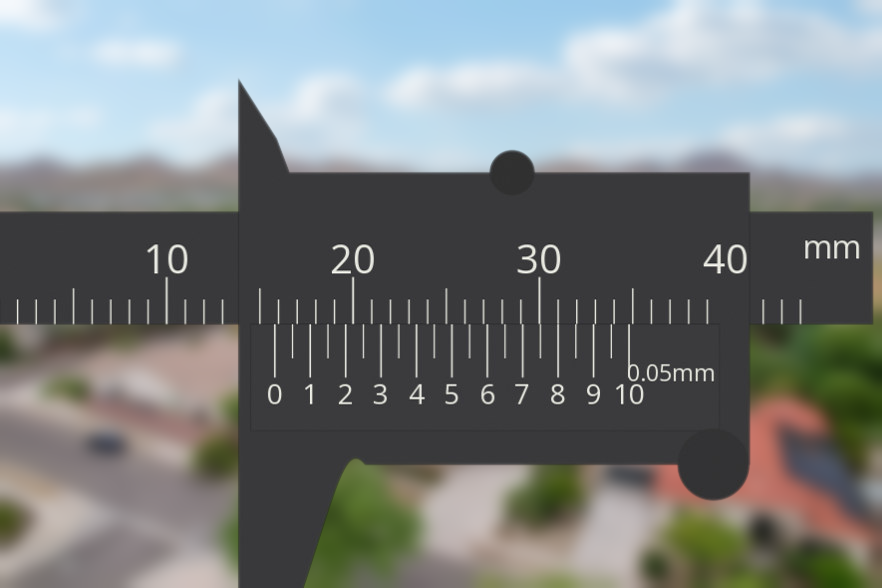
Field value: {"value": 15.8, "unit": "mm"}
